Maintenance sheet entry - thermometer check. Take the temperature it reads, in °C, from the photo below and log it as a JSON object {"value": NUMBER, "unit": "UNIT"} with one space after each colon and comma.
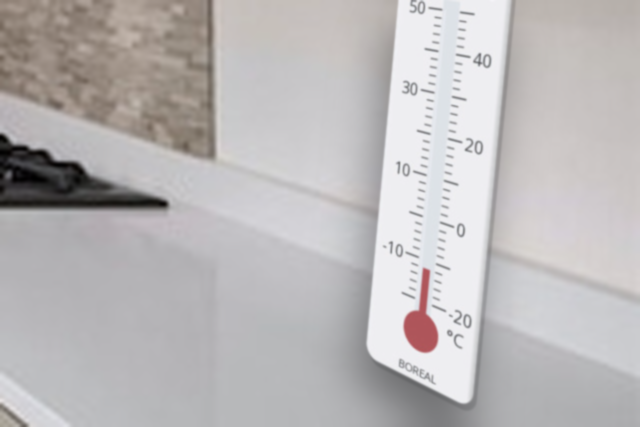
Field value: {"value": -12, "unit": "°C"}
